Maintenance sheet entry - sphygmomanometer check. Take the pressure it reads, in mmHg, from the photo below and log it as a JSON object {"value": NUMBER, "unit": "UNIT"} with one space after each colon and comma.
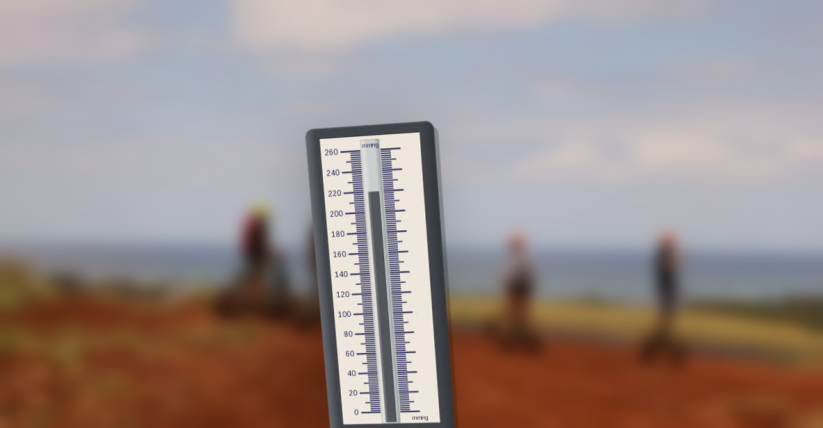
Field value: {"value": 220, "unit": "mmHg"}
